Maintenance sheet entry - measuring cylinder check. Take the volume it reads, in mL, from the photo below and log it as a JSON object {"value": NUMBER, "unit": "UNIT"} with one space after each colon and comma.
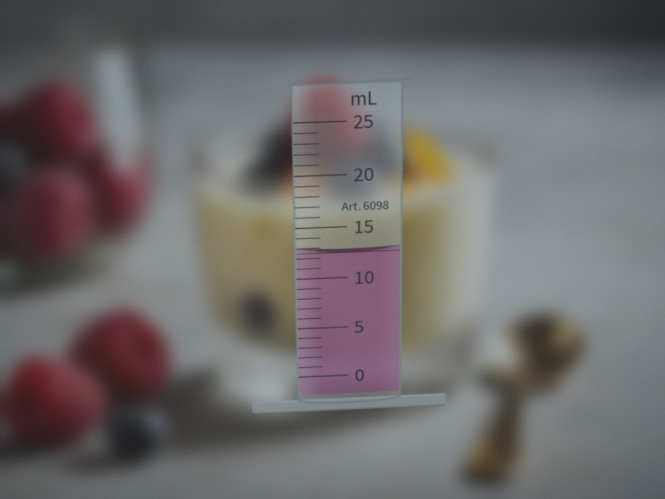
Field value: {"value": 12.5, "unit": "mL"}
